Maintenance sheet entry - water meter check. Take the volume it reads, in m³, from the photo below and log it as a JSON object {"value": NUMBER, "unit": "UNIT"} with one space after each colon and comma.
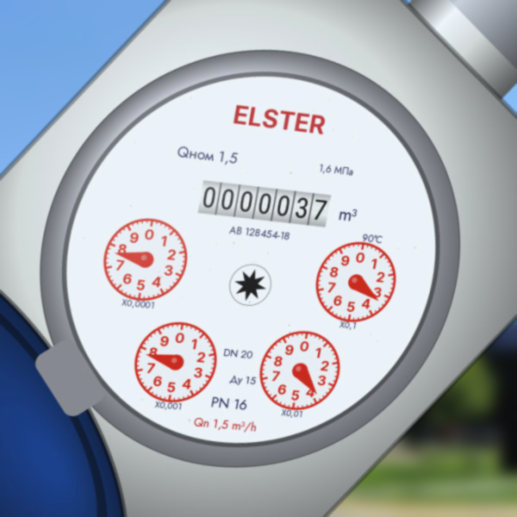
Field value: {"value": 37.3377, "unit": "m³"}
